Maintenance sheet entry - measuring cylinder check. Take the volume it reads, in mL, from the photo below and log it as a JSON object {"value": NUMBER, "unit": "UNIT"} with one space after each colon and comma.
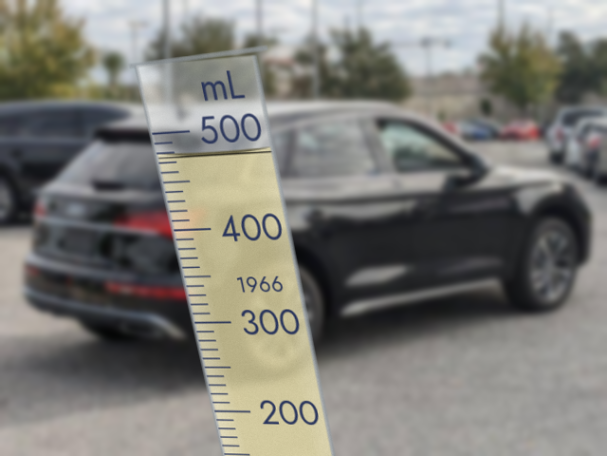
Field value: {"value": 475, "unit": "mL"}
